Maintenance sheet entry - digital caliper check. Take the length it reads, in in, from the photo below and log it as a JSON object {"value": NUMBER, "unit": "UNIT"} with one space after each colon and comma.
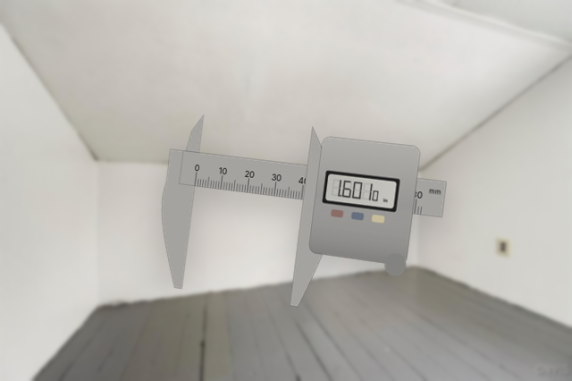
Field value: {"value": 1.6010, "unit": "in"}
